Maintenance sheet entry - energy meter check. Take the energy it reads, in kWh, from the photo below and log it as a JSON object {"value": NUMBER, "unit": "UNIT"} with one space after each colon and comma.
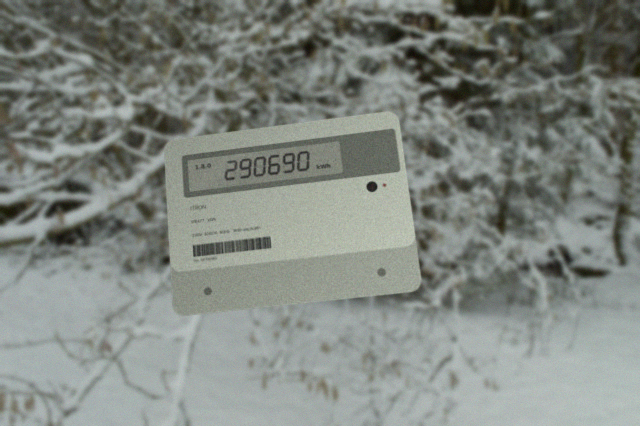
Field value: {"value": 290690, "unit": "kWh"}
